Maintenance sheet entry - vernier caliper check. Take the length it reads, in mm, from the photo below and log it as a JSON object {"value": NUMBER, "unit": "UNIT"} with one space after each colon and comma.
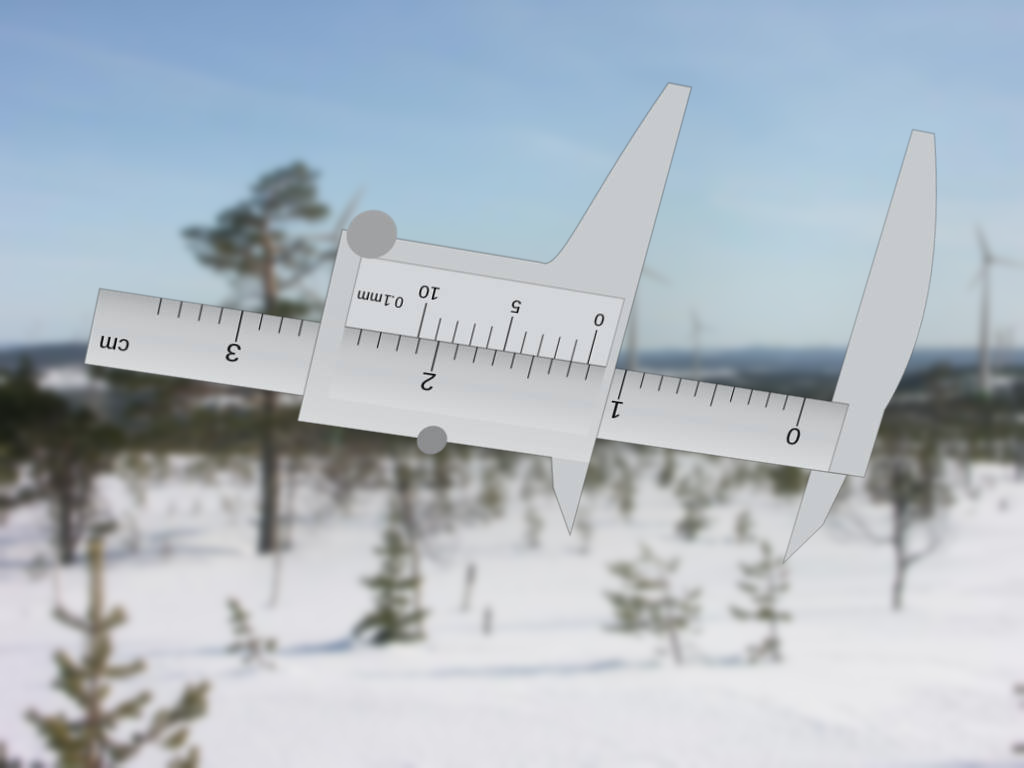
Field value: {"value": 12.1, "unit": "mm"}
